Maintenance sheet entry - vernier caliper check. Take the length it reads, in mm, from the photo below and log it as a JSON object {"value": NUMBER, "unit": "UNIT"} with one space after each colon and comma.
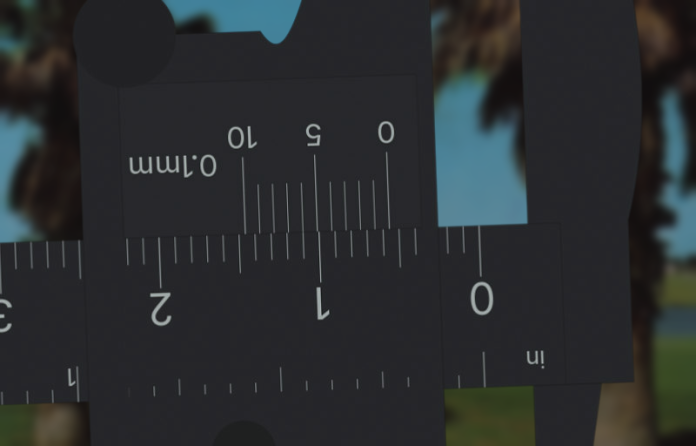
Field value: {"value": 5.6, "unit": "mm"}
